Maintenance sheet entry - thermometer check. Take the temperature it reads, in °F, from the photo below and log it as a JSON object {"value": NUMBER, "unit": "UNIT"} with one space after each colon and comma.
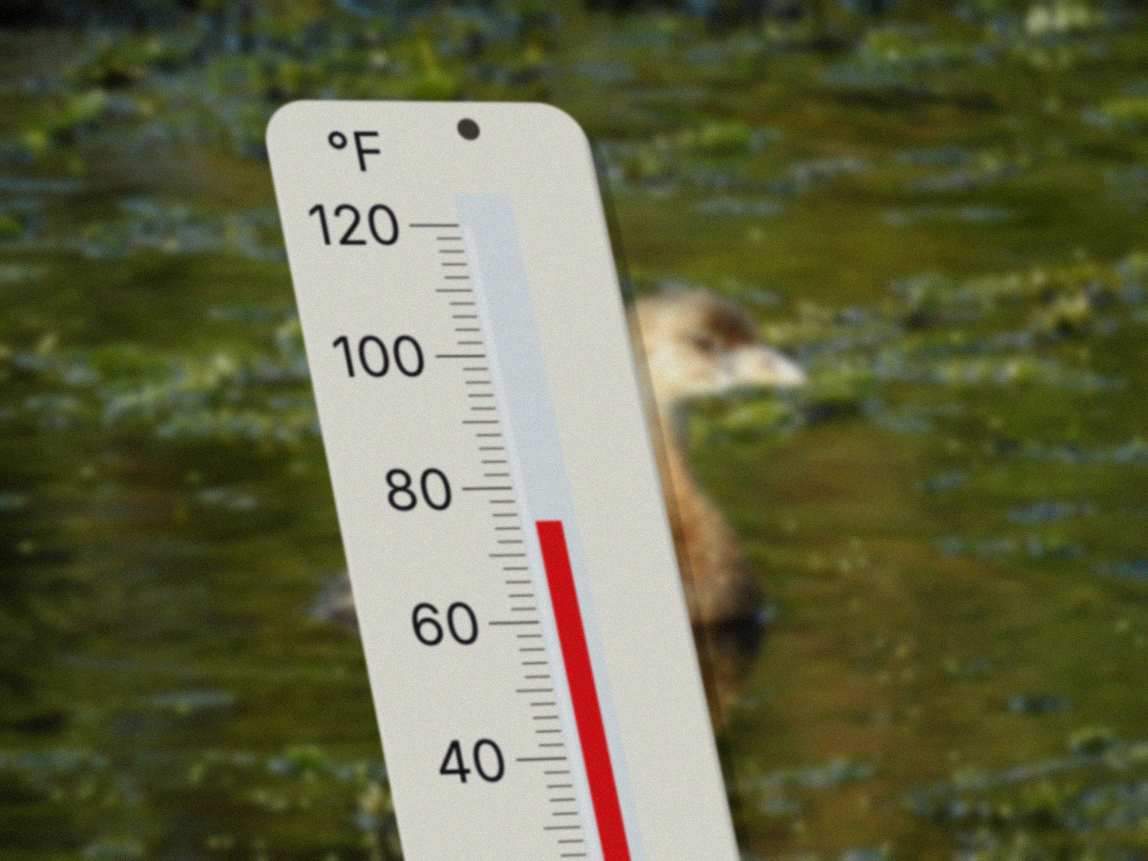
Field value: {"value": 75, "unit": "°F"}
